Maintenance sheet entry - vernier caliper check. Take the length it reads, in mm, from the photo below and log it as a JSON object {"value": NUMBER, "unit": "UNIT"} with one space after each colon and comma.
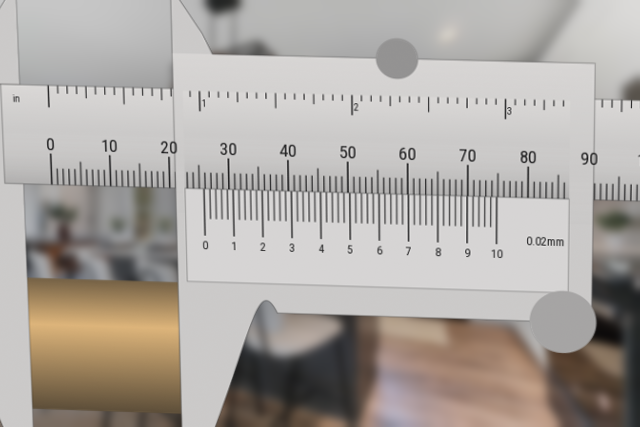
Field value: {"value": 25.8, "unit": "mm"}
